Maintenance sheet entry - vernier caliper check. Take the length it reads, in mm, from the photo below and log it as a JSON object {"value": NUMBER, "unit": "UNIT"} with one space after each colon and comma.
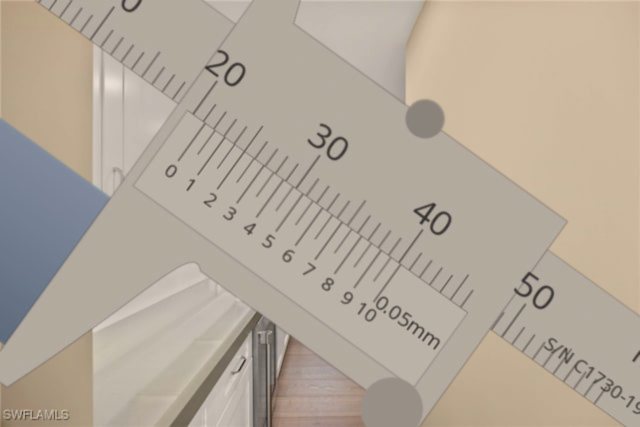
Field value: {"value": 21.2, "unit": "mm"}
